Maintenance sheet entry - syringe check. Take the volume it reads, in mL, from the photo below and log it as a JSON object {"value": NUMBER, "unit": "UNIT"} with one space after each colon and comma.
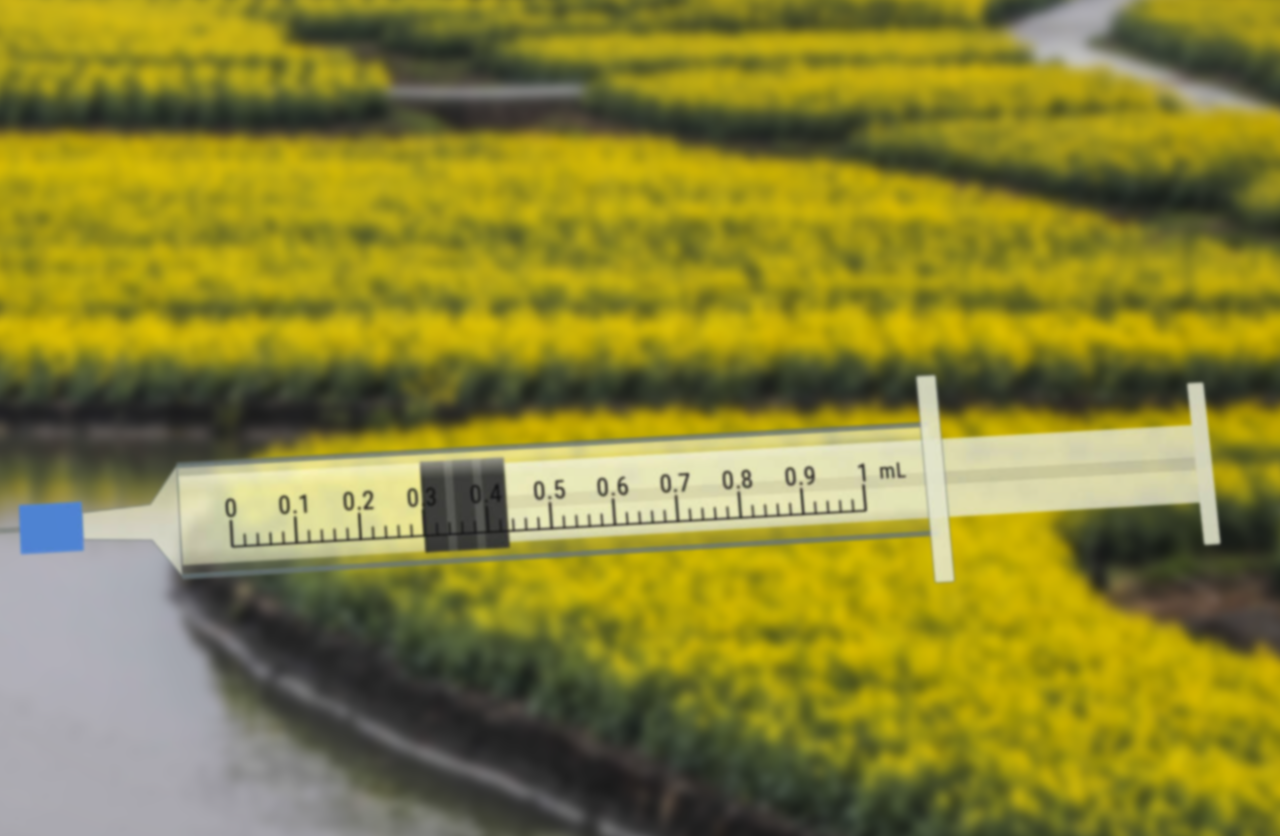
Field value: {"value": 0.3, "unit": "mL"}
